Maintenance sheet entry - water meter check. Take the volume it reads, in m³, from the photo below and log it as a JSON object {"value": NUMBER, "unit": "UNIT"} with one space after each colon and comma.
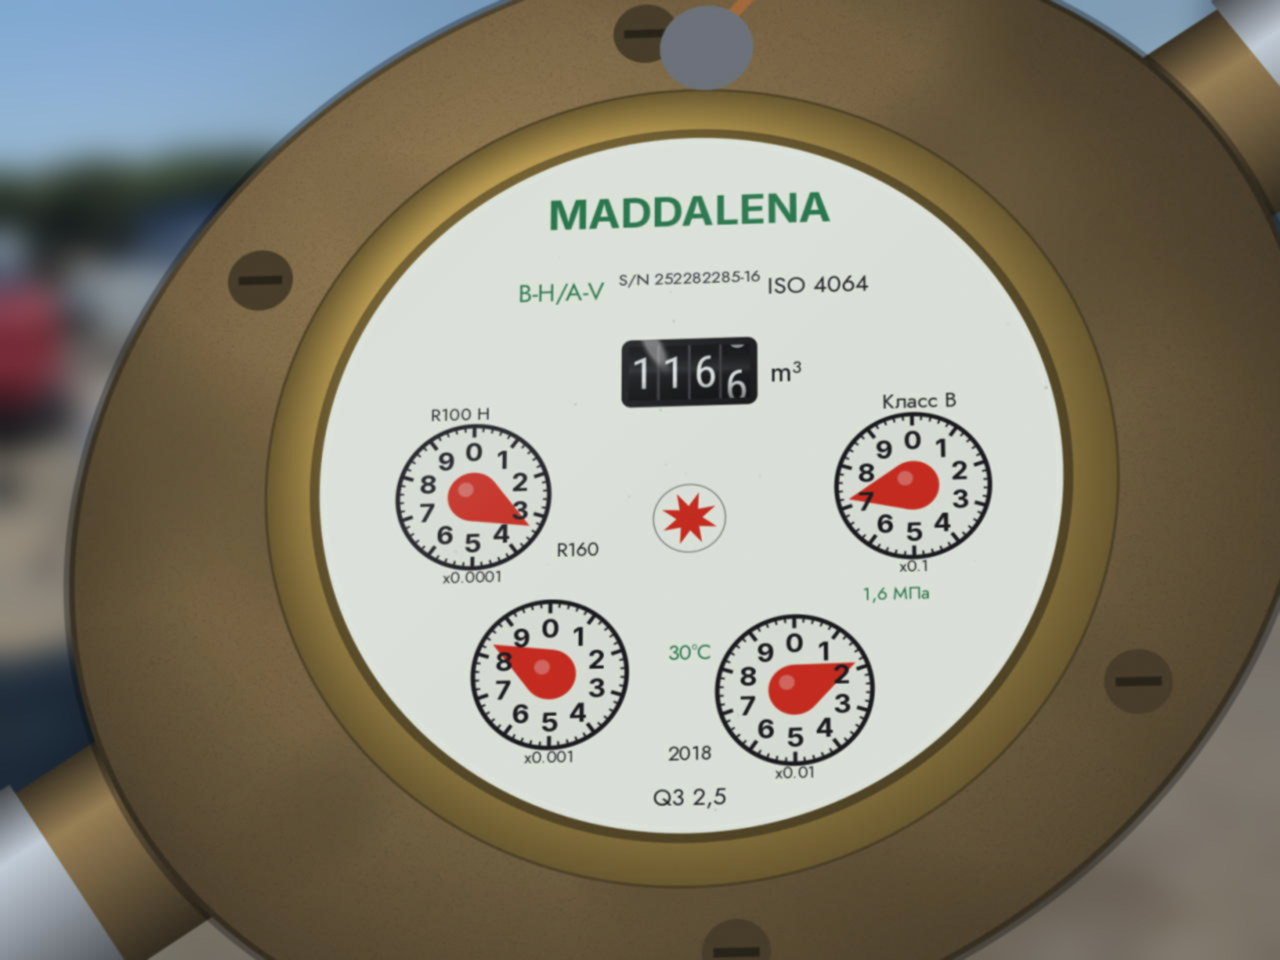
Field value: {"value": 1165.7183, "unit": "m³"}
